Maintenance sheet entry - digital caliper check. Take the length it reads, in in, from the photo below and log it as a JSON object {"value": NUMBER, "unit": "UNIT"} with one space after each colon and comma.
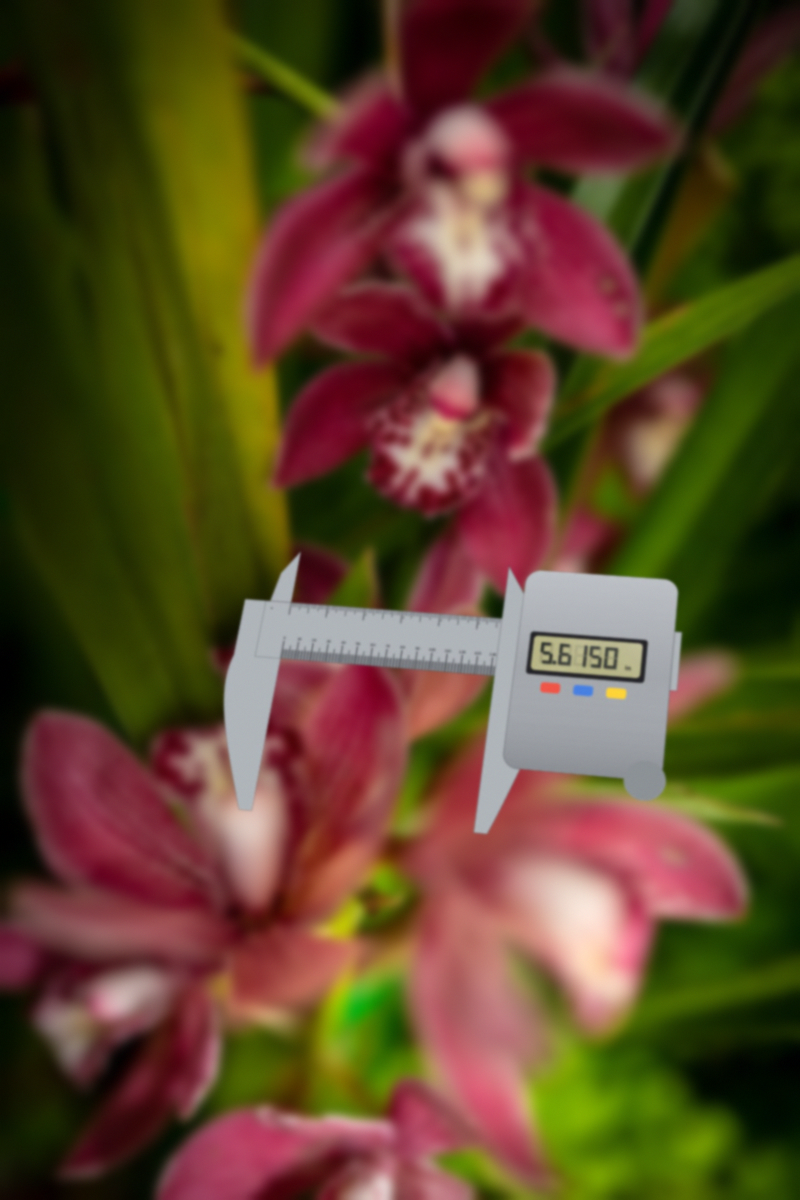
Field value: {"value": 5.6150, "unit": "in"}
